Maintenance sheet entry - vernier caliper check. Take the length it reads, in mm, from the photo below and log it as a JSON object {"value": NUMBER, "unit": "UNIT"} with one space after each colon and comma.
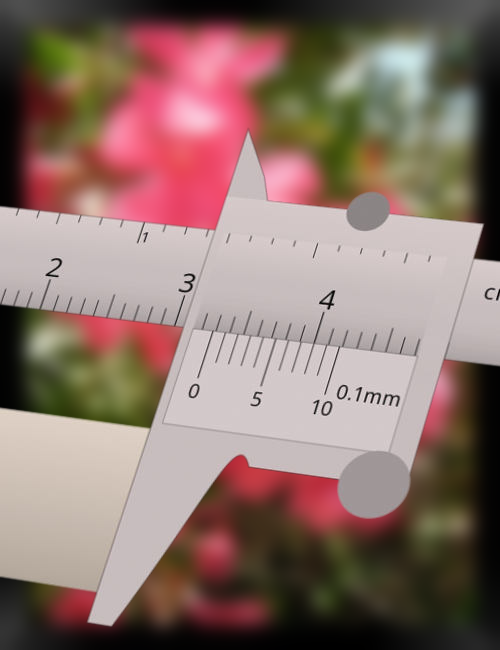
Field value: {"value": 32.8, "unit": "mm"}
